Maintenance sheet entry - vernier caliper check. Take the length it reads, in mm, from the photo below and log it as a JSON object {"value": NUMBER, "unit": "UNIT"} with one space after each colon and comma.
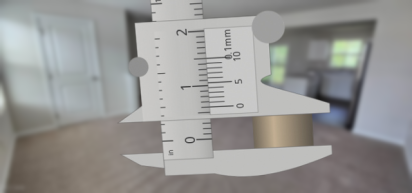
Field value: {"value": 6.0, "unit": "mm"}
